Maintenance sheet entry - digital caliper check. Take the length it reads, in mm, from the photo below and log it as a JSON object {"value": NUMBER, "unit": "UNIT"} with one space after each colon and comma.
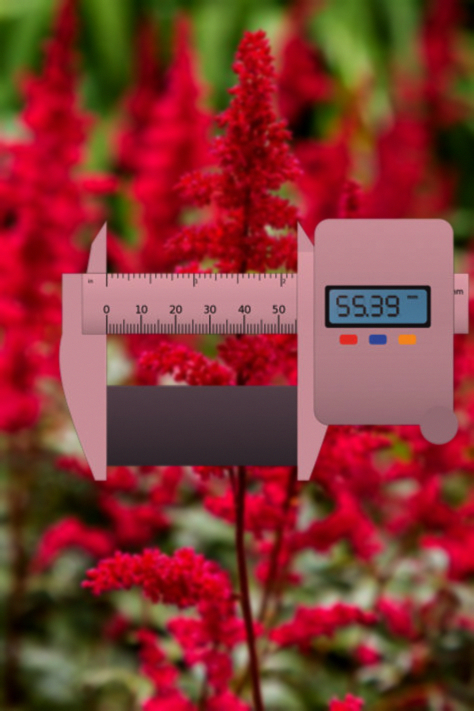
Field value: {"value": 55.39, "unit": "mm"}
